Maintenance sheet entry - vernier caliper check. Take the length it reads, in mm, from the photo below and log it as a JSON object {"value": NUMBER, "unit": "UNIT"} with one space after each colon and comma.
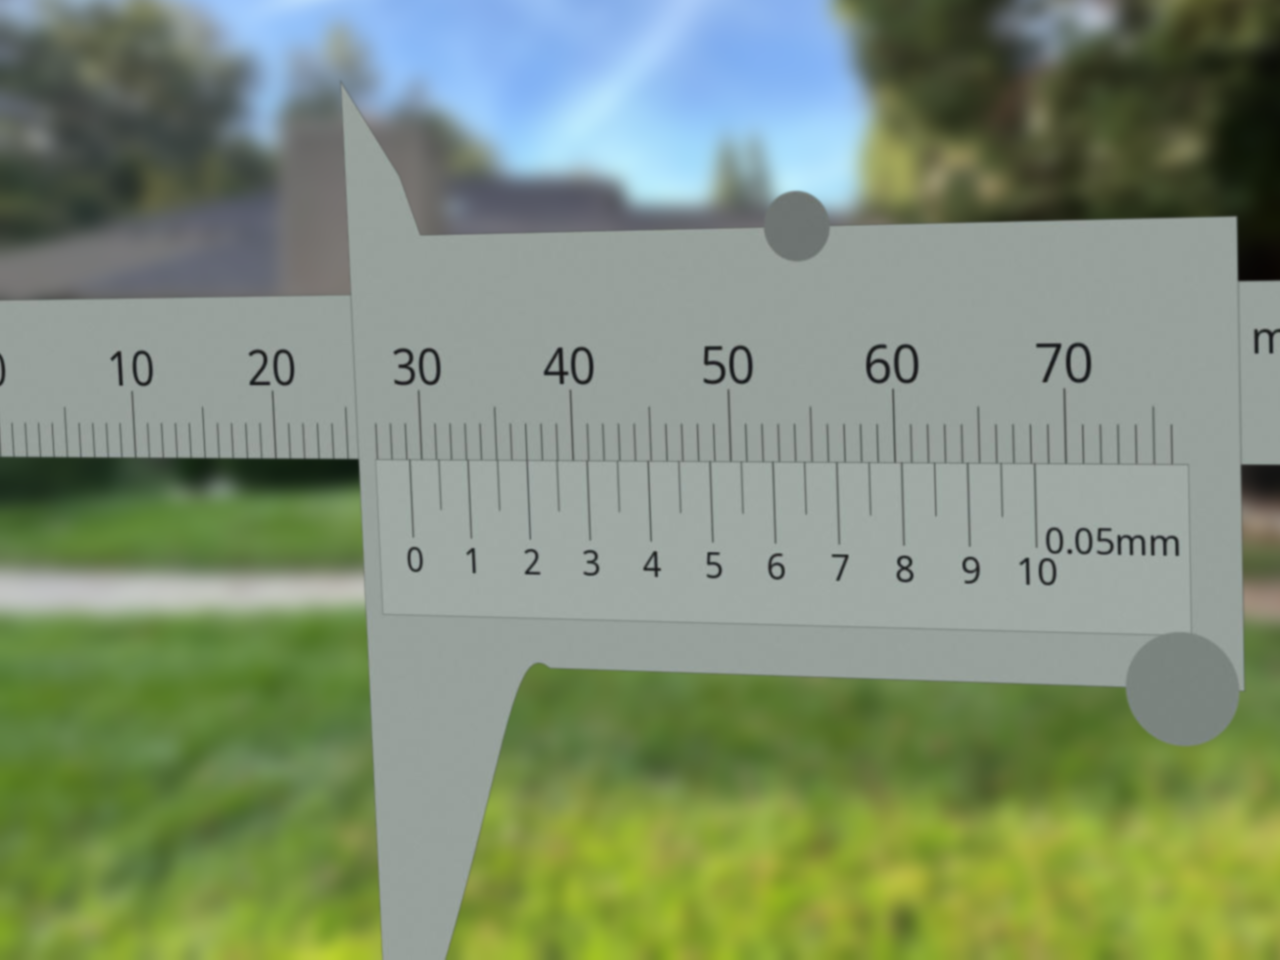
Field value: {"value": 29.2, "unit": "mm"}
